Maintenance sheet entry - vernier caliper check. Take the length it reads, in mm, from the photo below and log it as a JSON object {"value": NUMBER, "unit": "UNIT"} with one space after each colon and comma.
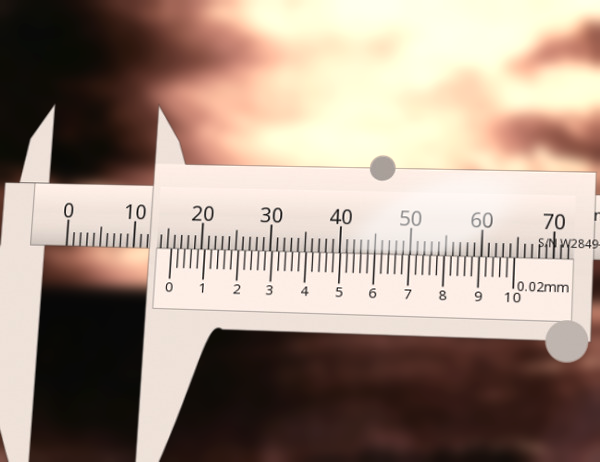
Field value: {"value": 15.6, "unit": "mm"}
